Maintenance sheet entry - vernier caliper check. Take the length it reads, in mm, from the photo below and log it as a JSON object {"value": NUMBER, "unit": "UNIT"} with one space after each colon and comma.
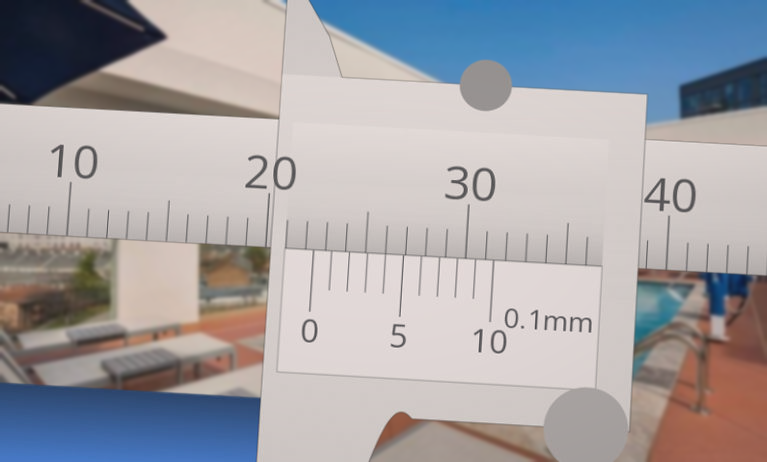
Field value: {"value": 22.4, "unit": "mm"}
